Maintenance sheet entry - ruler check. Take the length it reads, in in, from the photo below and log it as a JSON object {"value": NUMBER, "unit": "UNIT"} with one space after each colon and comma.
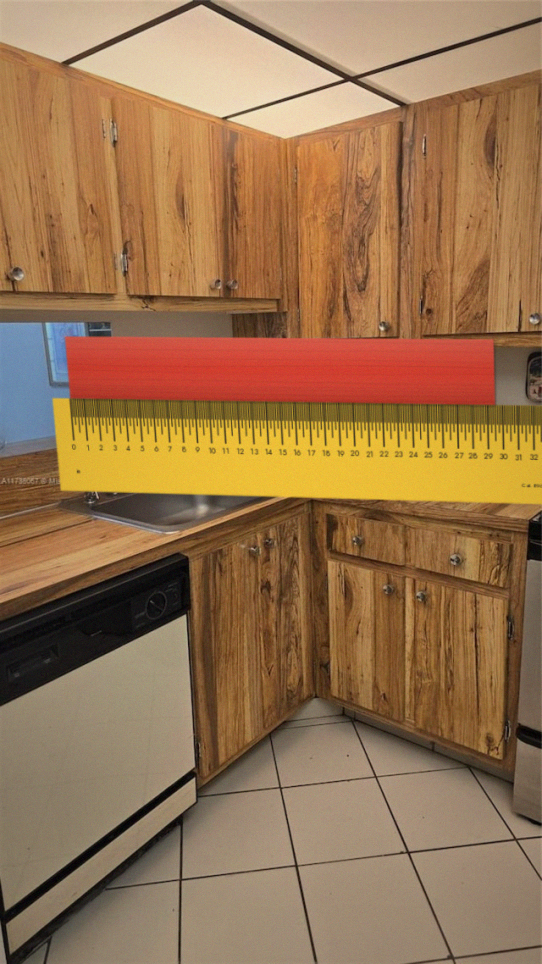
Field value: {"value": 29.5, "unit": "in"}
